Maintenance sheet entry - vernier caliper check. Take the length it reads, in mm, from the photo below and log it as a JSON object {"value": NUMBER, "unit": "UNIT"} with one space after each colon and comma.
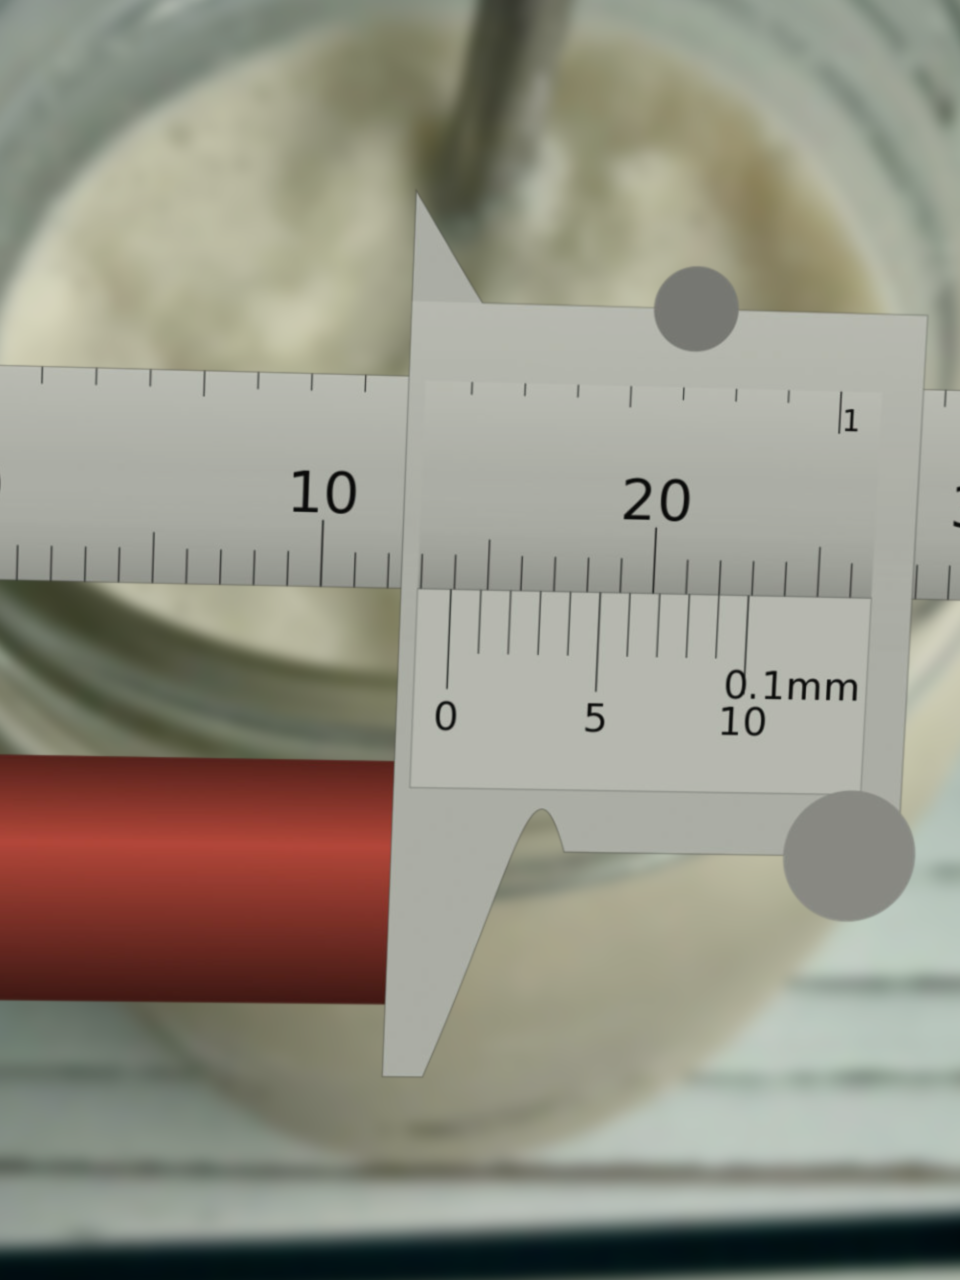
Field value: {"value": 13.9, "unit": "mm"}
